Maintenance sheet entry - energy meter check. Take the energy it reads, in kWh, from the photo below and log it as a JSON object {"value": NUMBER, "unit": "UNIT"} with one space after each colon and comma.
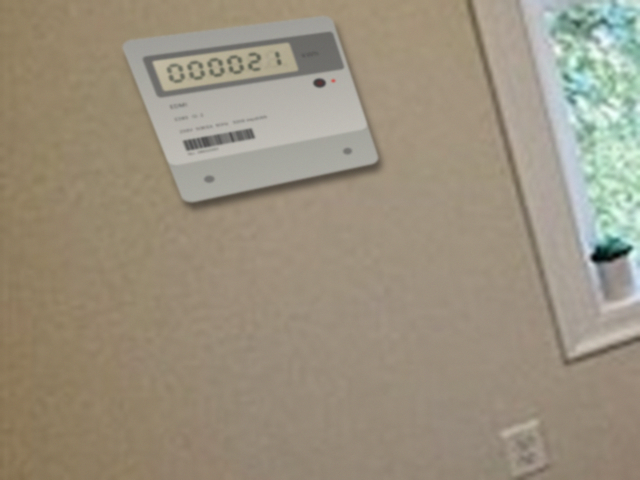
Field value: {"value": 21, "unit": "kWh"}
